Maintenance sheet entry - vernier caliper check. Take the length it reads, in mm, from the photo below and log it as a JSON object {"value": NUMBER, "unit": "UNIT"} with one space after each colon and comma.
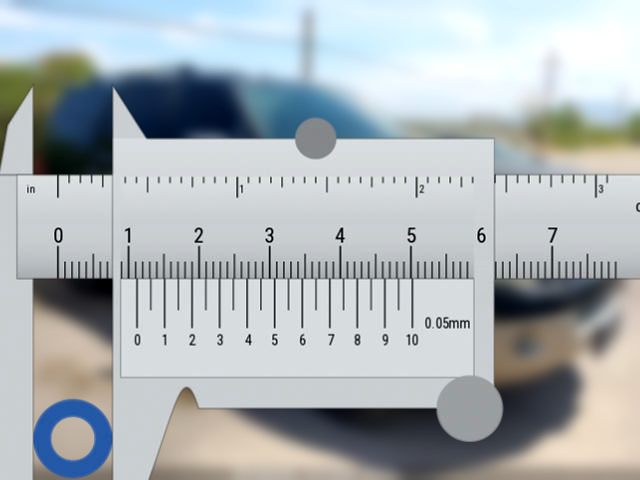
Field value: {"value": 11.2, "unit": "mm"}
